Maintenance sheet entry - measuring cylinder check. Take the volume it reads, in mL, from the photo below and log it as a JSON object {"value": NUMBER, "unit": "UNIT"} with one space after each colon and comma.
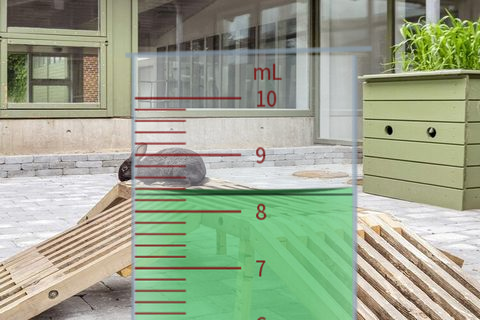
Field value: {"value": 8.3, "unit": "mL"}
